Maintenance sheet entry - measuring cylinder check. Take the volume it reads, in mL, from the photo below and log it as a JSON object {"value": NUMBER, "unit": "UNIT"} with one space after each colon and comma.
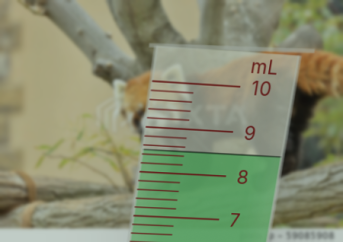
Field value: {"value": 8.5, "unit": "mL"}
